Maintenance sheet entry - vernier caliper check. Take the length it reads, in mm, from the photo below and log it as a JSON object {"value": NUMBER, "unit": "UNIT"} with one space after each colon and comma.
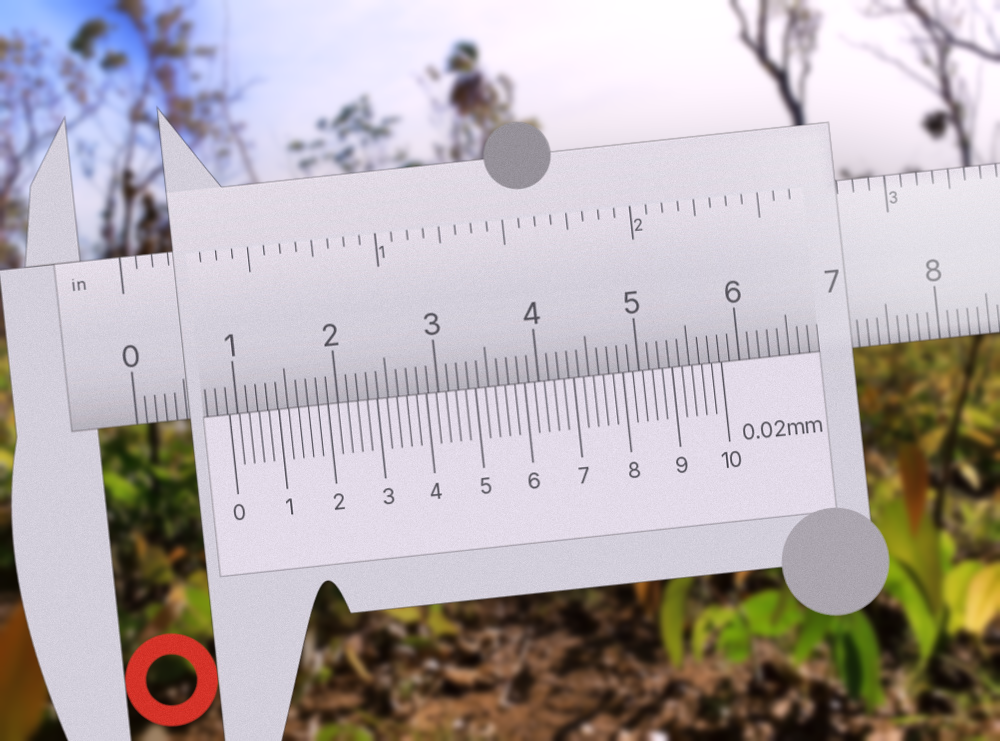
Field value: {"value": 9.2, "unit": "mm"}
